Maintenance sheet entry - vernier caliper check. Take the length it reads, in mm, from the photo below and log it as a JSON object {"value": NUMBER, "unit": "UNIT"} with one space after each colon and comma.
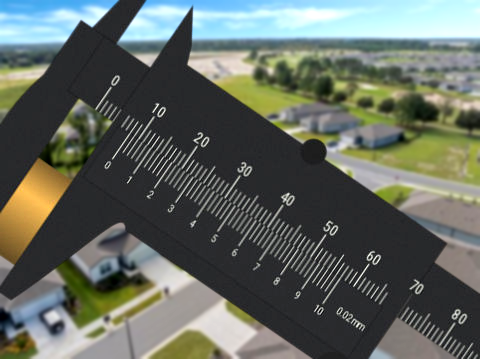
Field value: {"value": 8.0, "unit": "mm"}
